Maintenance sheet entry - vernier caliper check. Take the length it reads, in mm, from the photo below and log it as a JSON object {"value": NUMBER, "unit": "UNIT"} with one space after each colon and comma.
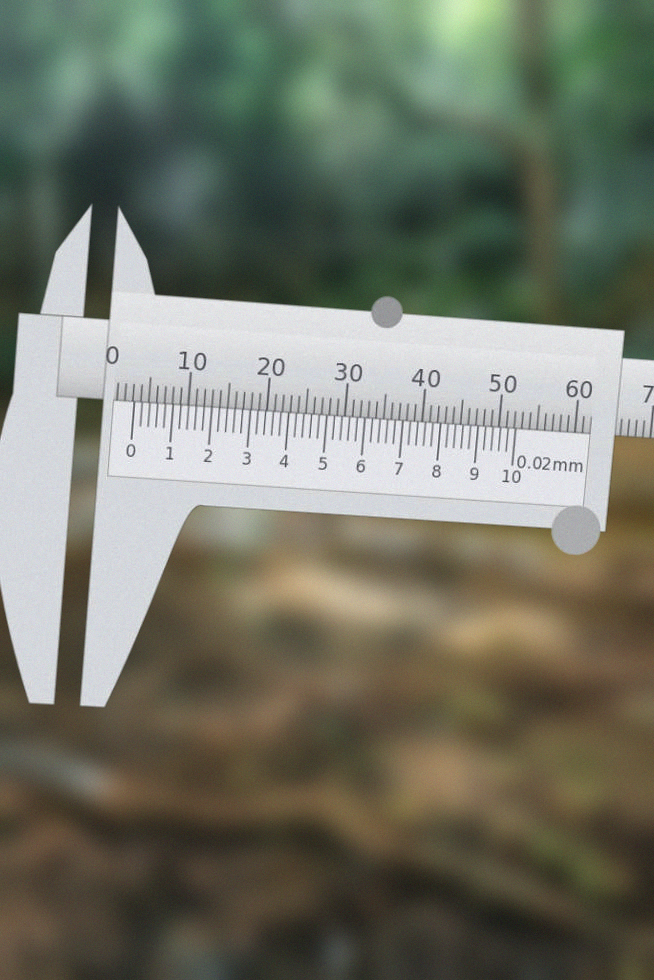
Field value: {"value": 3.2, "unit": "mm"}
